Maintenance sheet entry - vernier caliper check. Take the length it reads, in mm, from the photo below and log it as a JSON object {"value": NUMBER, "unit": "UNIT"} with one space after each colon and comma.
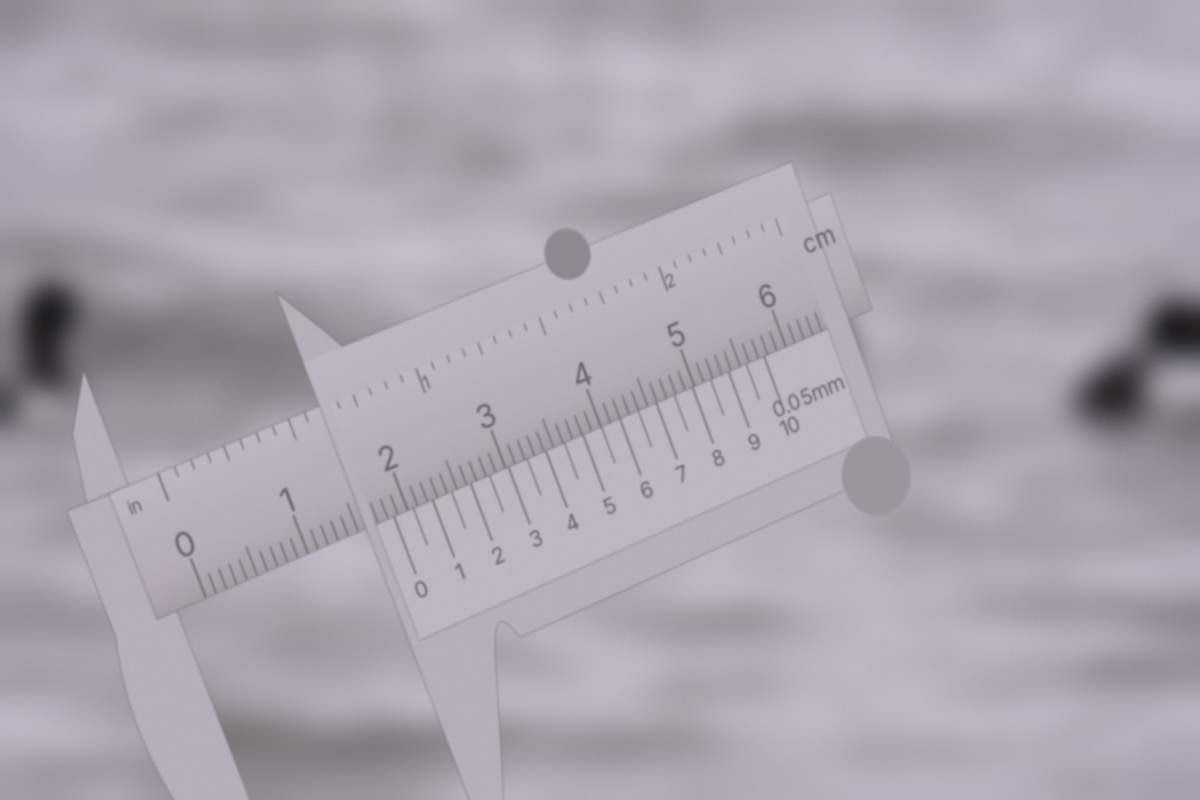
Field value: {"value": 18.6, "unit": "mm"}
